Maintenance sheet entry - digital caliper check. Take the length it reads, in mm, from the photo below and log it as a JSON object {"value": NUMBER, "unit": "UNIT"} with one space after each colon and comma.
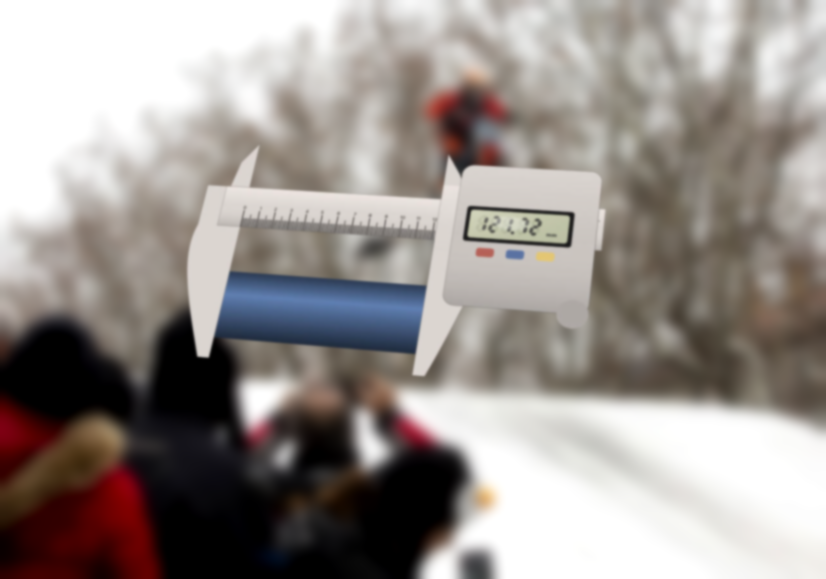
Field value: {"value": 121.72, "unit": "mm"}
